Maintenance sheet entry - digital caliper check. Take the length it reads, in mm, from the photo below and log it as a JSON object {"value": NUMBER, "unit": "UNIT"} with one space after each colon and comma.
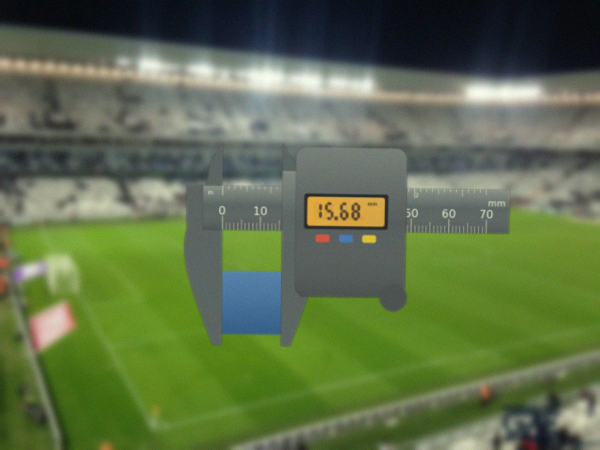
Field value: {"value": 15.68, "unit": "mm"}
